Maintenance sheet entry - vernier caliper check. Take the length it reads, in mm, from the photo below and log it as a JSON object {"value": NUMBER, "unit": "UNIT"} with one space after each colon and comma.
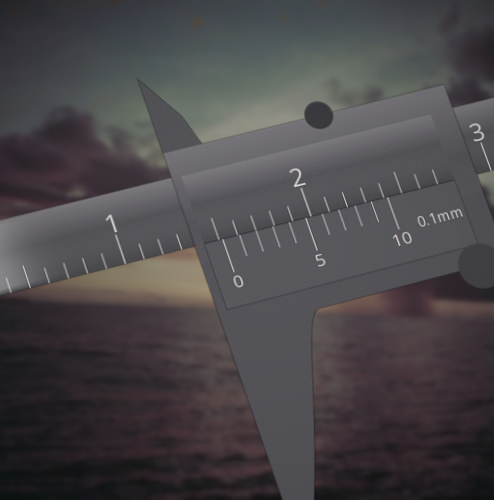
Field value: {"value": 15.2, "unit": "mm"}
